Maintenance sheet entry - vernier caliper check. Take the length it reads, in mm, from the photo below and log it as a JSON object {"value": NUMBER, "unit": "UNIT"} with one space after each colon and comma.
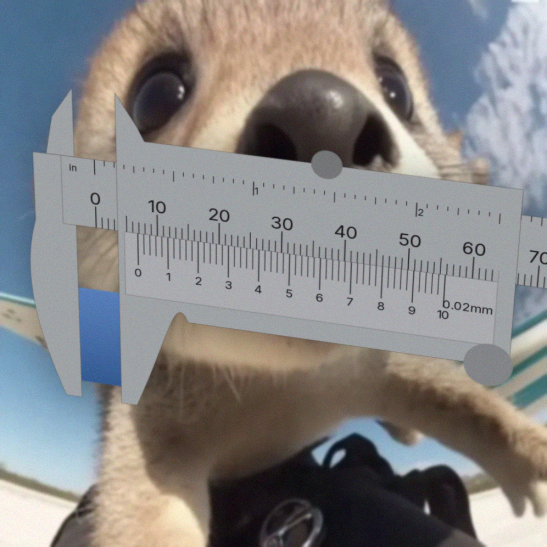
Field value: {"value": 6.8, "unit": "mm"}
